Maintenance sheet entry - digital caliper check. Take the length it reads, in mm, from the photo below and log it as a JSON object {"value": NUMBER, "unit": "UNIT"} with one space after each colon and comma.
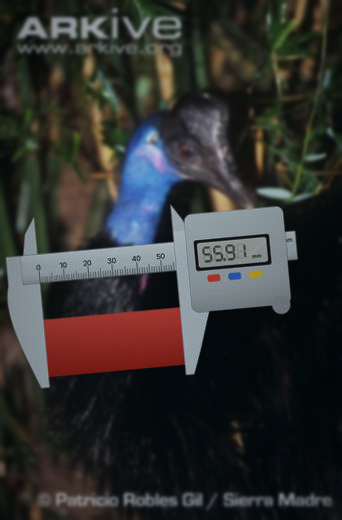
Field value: {"value": 55.91, "unit": "mm"}
